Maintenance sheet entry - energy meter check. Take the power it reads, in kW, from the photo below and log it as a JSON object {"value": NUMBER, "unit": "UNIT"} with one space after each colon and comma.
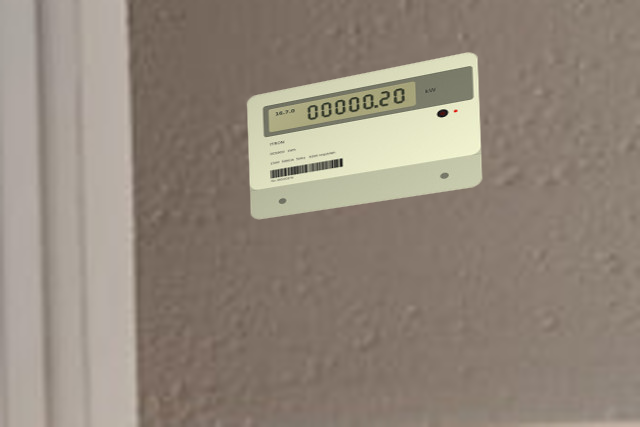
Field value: {"value": 0.20, "unit": "kW"}
